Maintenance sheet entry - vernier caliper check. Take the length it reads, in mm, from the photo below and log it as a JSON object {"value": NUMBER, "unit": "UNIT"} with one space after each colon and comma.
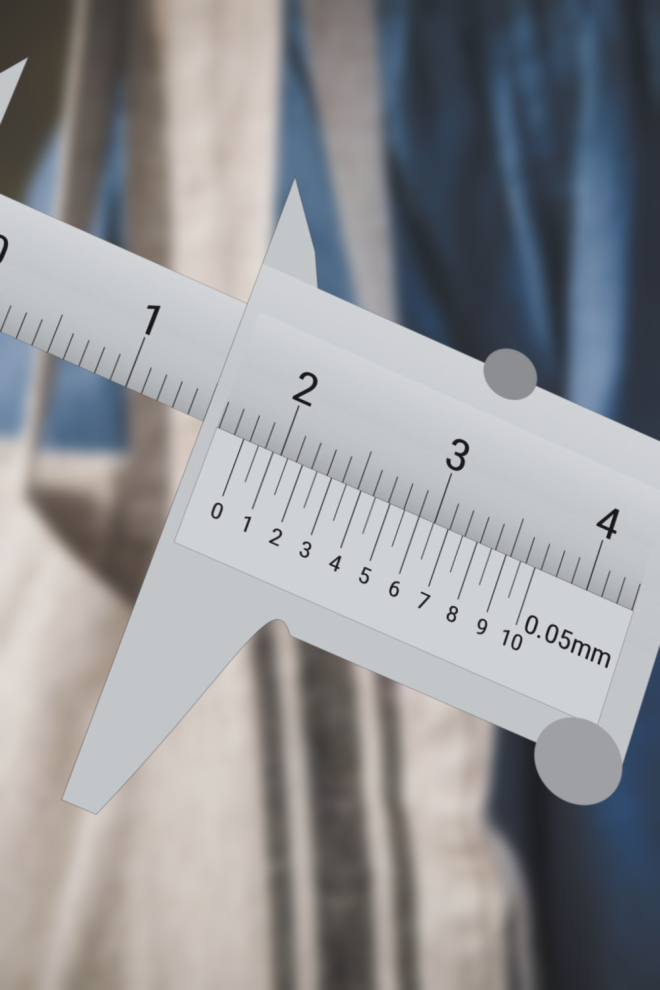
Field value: {"value": 17.6, "unit": "mm"}
